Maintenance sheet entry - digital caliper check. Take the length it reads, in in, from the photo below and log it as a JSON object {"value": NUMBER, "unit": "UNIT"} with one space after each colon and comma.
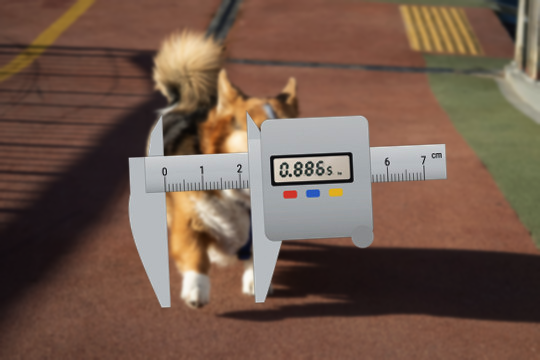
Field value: {"value": 0.8865, "unit": "in"}
